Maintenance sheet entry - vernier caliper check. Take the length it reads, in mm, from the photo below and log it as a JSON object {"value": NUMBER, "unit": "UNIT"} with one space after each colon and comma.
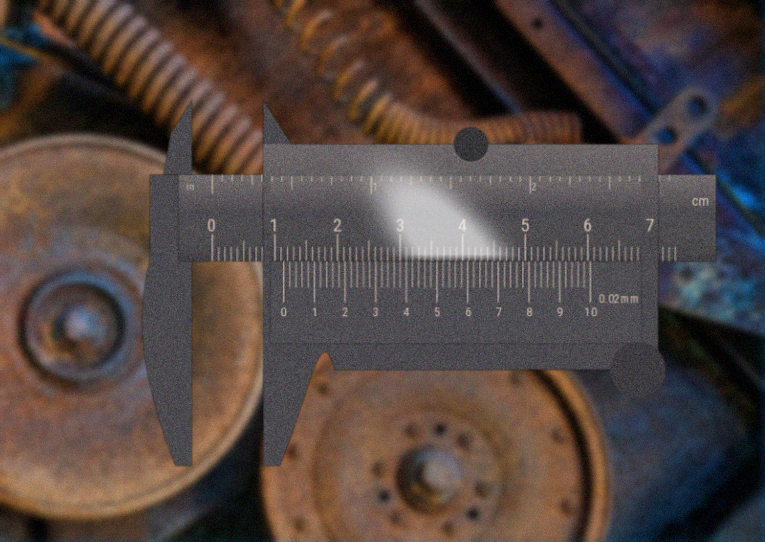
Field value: {"value": 11.4, "unit": "mm"}
